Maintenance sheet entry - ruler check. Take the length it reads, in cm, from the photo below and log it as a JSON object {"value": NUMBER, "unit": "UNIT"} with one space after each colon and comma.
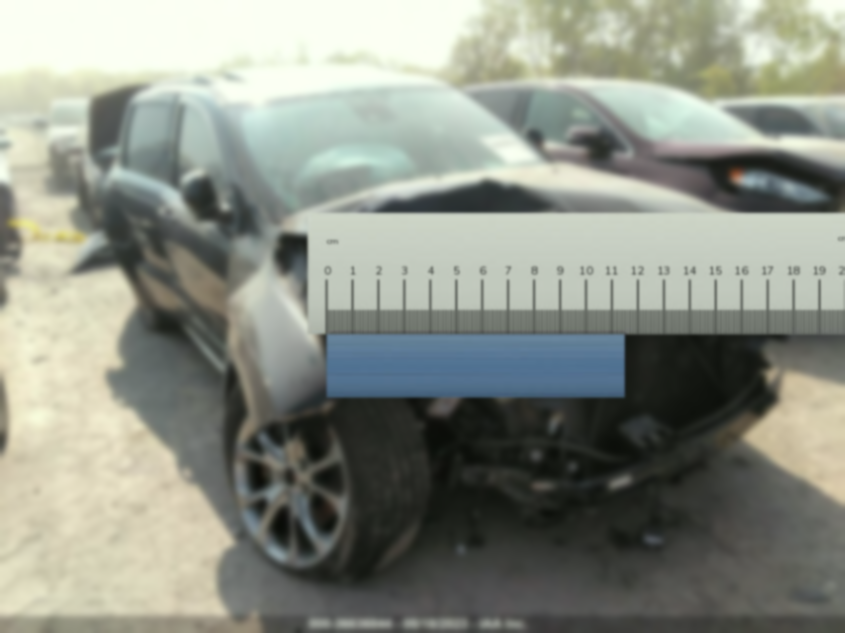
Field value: {"value": 11.5, "unit": "cm"}
